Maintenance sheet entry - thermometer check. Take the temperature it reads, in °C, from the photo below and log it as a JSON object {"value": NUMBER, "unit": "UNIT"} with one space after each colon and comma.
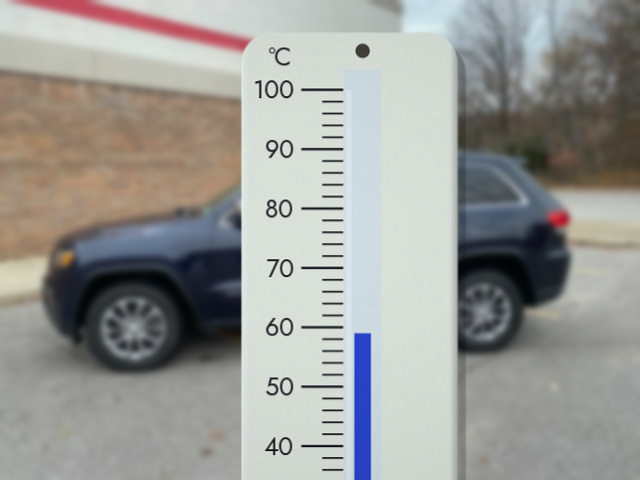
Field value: {"value": 59, "unit": "°C"}
